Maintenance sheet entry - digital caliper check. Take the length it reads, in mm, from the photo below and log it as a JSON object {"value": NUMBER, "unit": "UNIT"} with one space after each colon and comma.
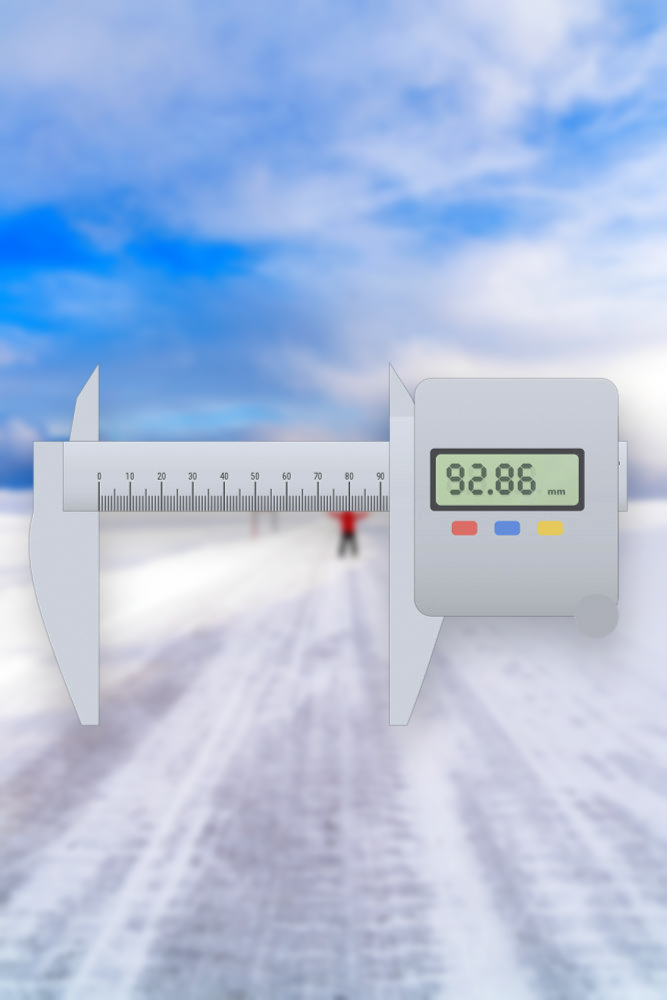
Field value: {"value": 92.86, "unit": "mm"}
